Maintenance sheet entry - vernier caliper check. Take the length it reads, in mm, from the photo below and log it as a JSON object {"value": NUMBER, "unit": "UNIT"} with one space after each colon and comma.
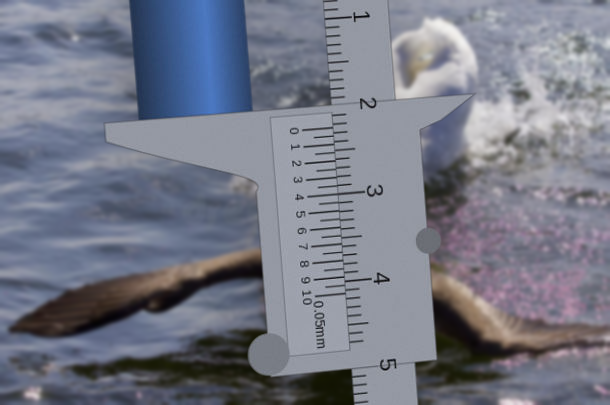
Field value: {"value": 22.4, "unit": "mm"}
